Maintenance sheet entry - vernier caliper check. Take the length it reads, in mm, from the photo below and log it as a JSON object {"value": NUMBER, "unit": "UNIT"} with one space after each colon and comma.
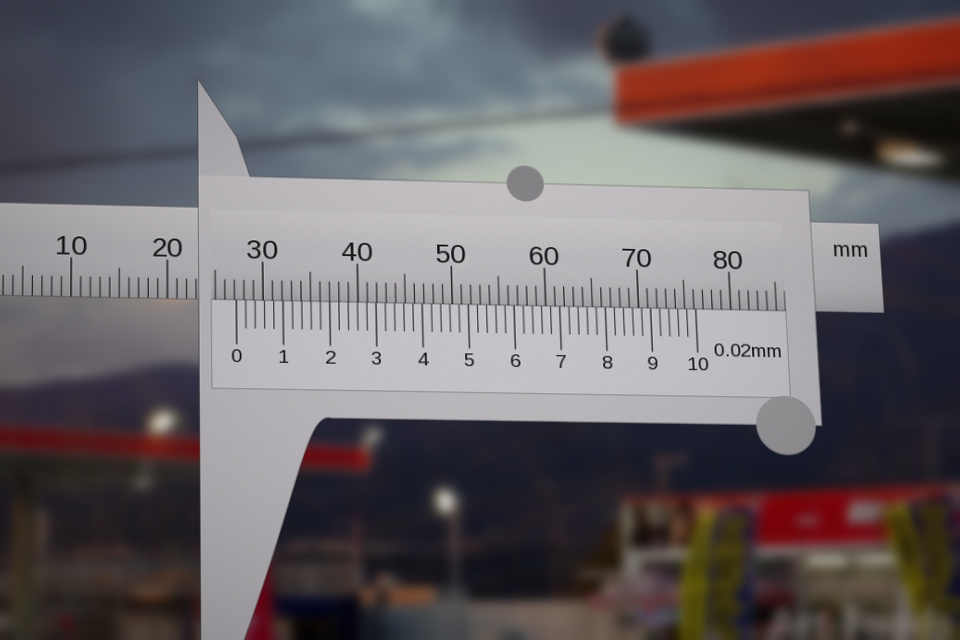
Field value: {"value": 27.2, "unit": "mm"}
